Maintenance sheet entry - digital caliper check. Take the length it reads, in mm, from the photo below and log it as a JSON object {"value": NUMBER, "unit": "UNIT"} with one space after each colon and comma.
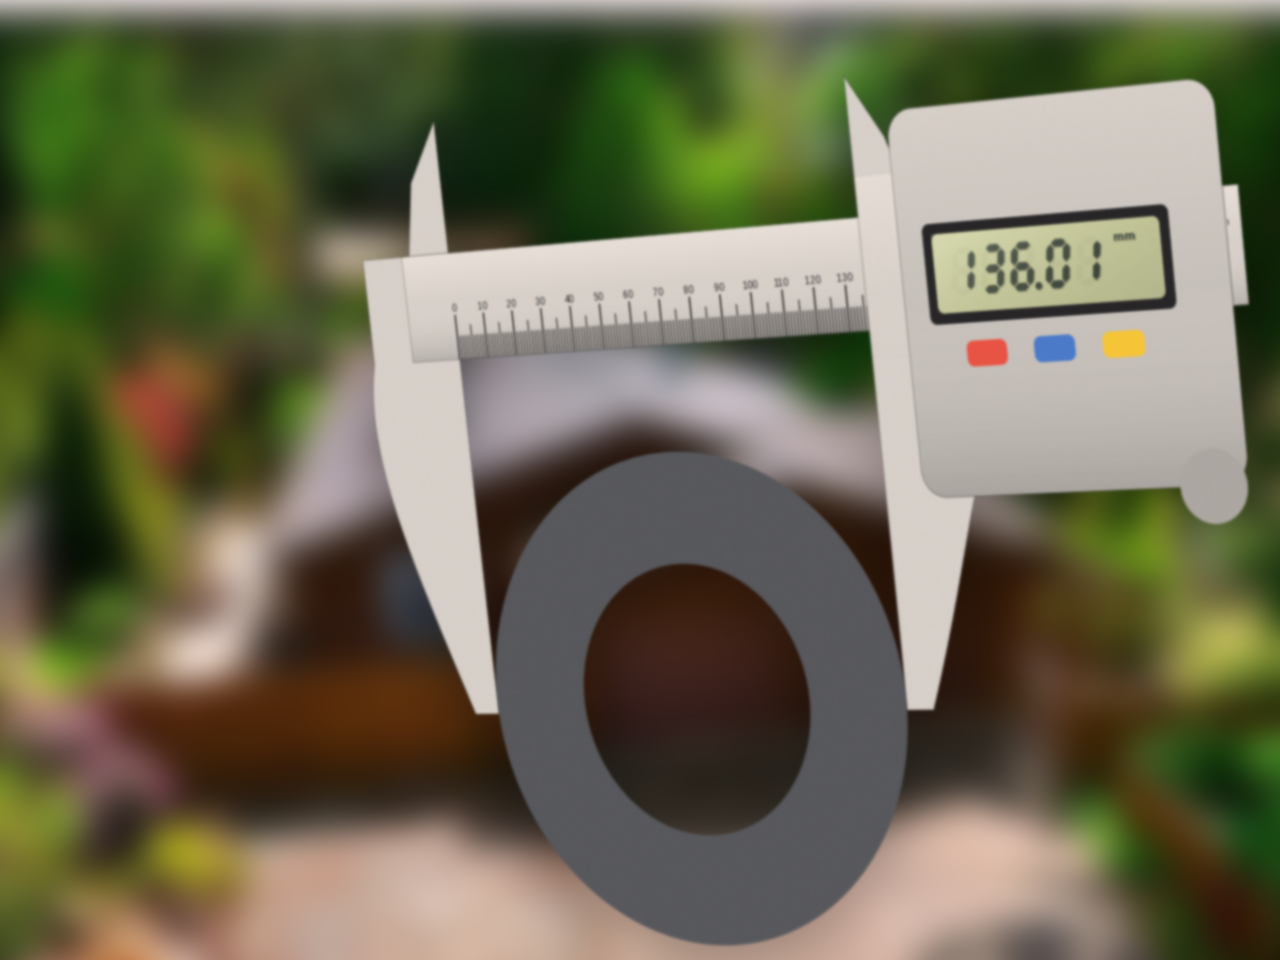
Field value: {"value": 136.01, "unit": "mm"}
